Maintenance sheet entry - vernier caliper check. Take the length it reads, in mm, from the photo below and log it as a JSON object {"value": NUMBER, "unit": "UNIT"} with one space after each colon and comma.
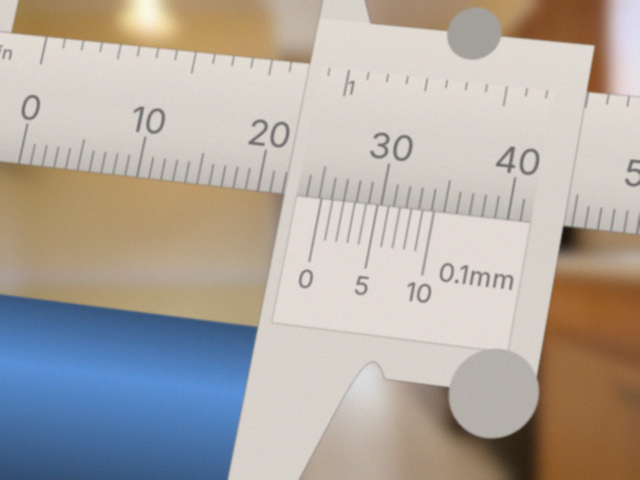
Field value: {"value": 25.2, "unit": "mm"}
